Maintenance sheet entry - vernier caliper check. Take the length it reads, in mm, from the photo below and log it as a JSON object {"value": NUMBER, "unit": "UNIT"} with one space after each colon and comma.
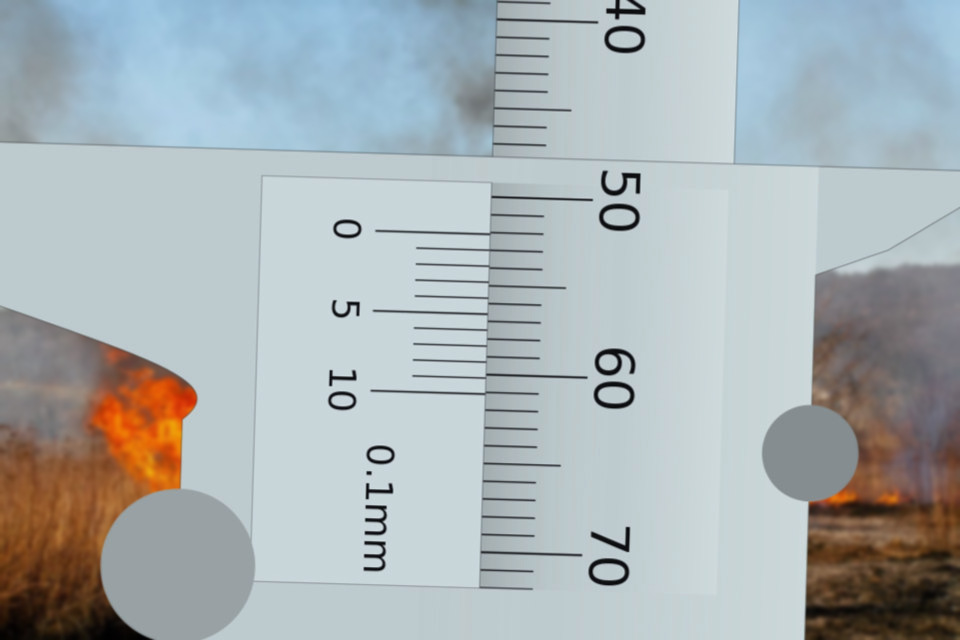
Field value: {"value": 52.1, "unit": "mm"}
